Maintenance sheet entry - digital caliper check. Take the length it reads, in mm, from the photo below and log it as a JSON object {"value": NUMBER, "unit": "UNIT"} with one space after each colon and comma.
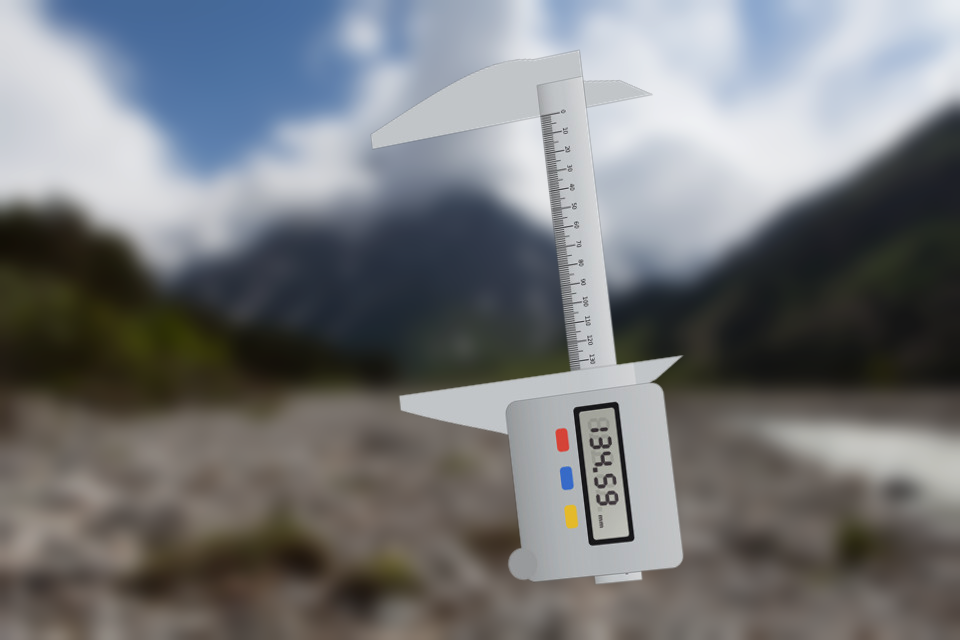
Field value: {"value": 134.59, "unit": "mm"}
